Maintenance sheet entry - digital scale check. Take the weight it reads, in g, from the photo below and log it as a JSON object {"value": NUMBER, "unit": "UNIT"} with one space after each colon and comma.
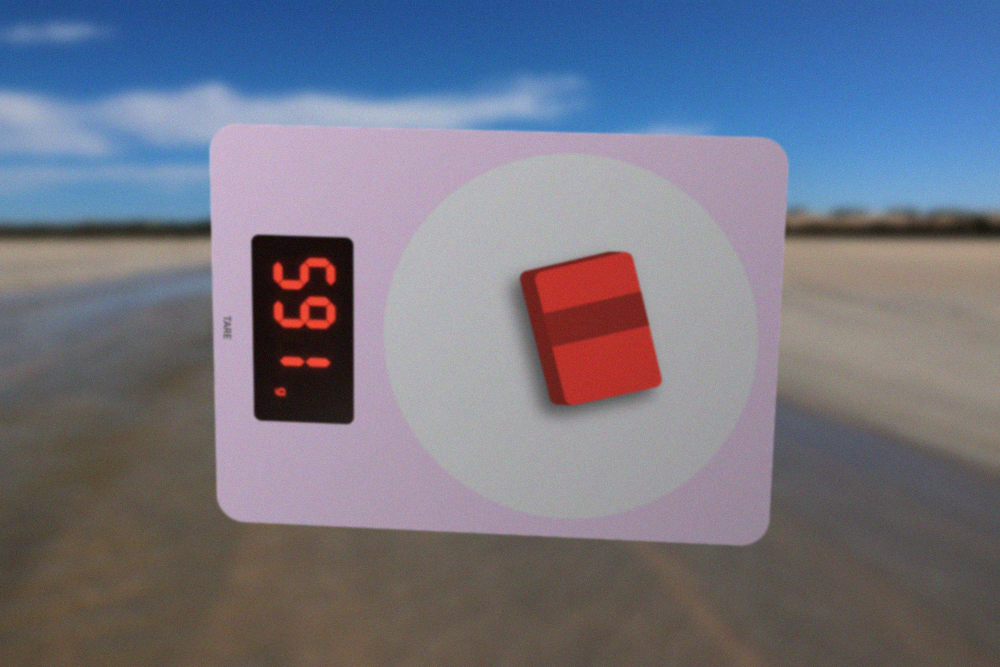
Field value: {"value": 591, "unit": "g"}
